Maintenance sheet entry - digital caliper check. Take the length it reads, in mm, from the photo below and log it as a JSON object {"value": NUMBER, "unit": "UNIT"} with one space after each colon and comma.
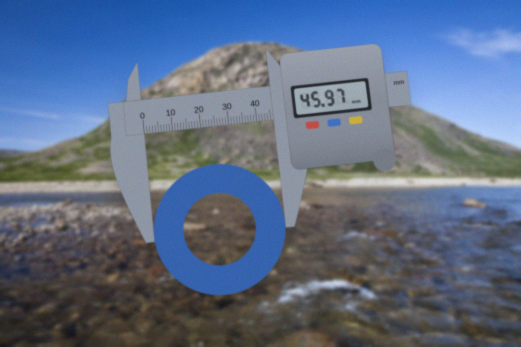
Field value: {"value": 45.97, "unit": "mm"}
